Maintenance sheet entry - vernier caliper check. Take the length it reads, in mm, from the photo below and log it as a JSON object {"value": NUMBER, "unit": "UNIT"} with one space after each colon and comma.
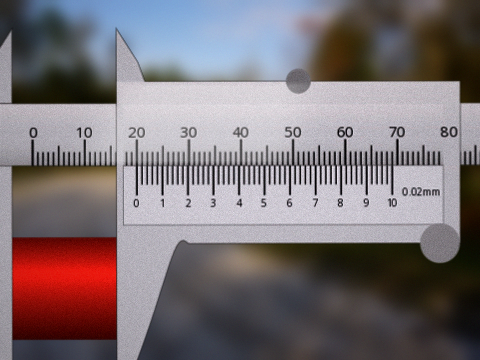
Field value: {"value": 20.0, "unit": "mm"}
